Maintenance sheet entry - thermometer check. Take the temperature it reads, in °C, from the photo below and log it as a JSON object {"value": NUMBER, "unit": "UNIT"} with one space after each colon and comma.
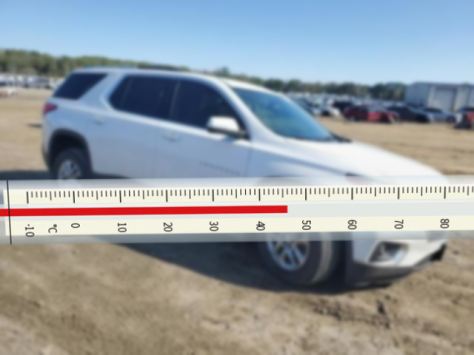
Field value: {"value": 46, "unit": "°C"}
